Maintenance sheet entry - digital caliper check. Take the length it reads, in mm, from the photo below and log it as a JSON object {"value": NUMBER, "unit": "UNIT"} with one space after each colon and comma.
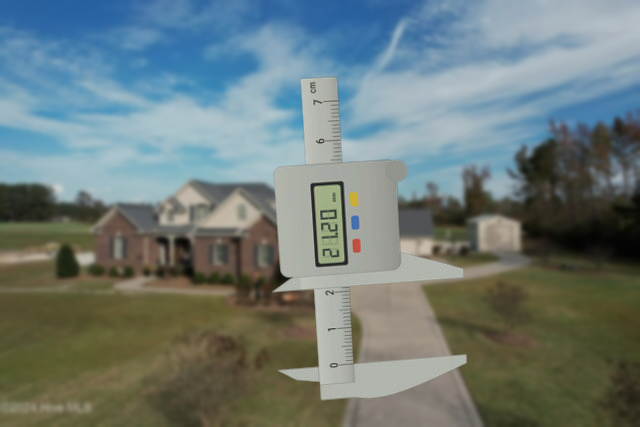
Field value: {"value": 21.20, "unit": "mm"}
